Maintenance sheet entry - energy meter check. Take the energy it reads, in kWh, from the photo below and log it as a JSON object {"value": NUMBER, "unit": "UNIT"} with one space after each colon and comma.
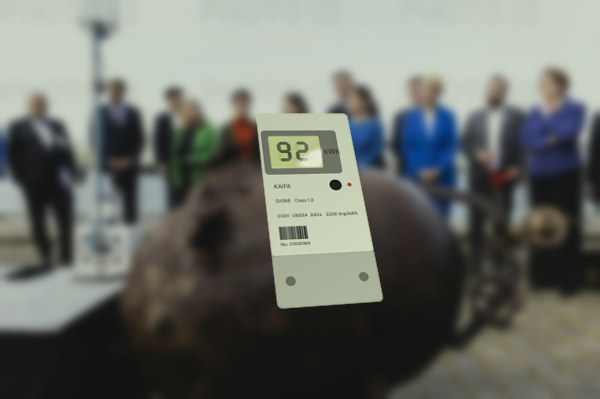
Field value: {"value": 92, "unit": "kWh"}
